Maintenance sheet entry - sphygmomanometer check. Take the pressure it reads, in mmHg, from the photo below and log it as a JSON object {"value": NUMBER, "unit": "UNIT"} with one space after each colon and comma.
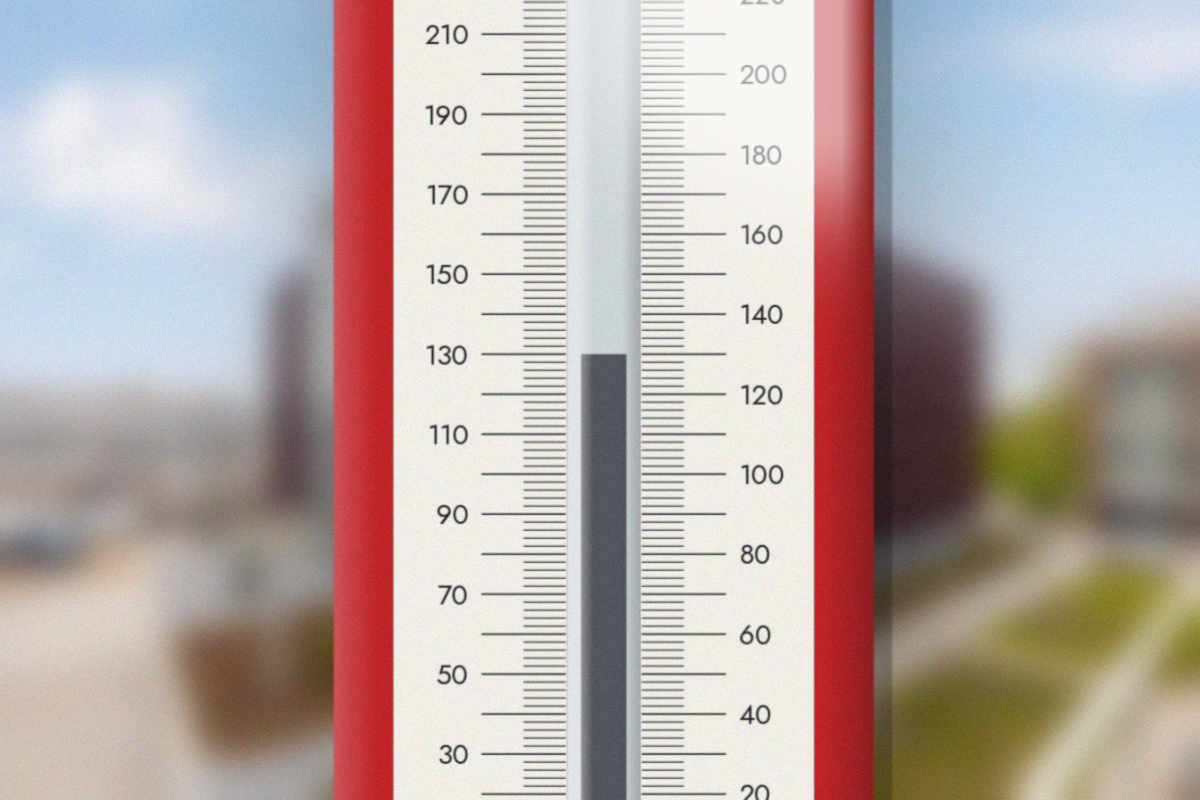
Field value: {"value": 130, "unit": "mmHg"}
